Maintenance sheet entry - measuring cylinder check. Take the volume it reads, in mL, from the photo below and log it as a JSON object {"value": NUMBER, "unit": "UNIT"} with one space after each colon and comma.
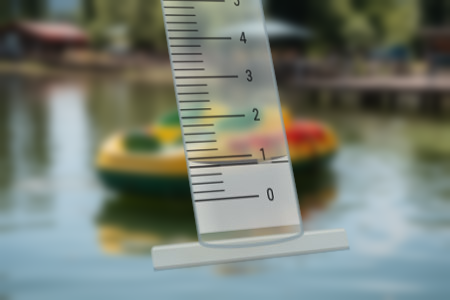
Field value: {"value": 0.8, "unit": "mL"}
